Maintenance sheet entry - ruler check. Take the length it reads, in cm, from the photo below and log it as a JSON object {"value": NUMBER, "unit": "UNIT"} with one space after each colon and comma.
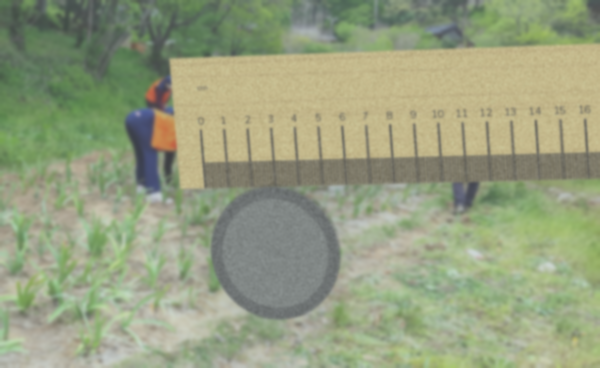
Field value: {"value": 5.5, "unit": "cm"}
